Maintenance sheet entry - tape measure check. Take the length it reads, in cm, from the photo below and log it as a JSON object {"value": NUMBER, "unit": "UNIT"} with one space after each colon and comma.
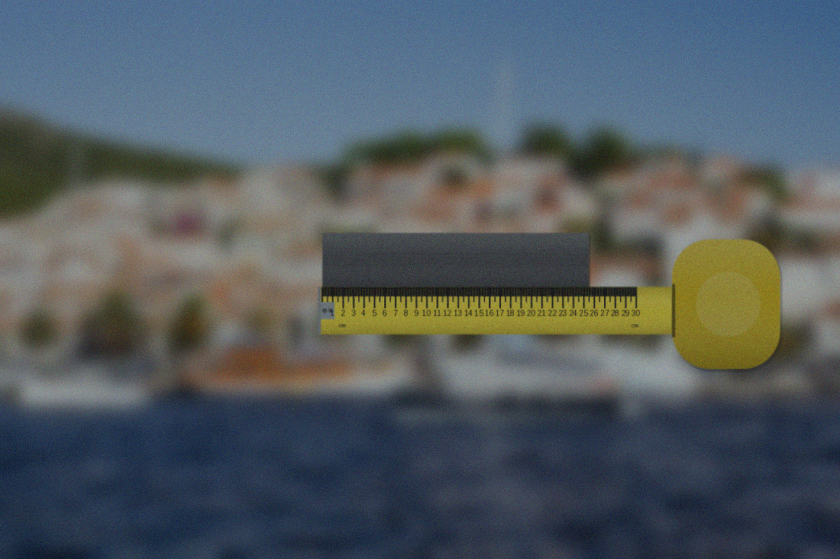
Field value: {"value": 25.5, "unit": "cm"}
